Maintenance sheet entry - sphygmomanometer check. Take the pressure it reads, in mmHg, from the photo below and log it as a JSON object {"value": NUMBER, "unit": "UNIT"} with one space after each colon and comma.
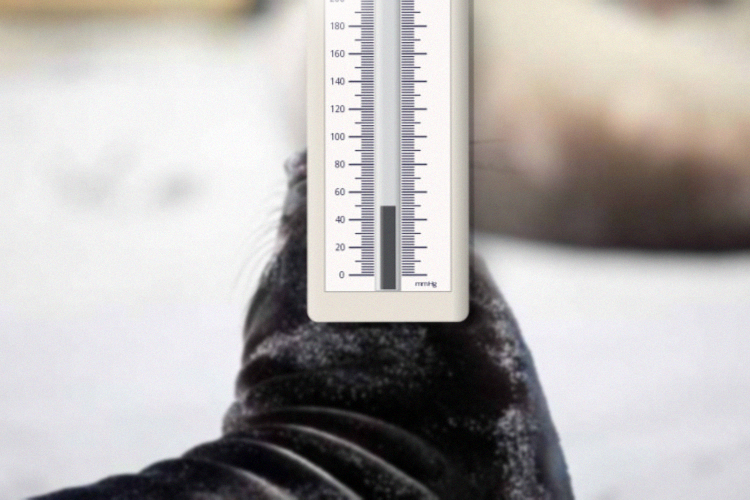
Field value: {"value": 50, "unit": "mmHg"}
